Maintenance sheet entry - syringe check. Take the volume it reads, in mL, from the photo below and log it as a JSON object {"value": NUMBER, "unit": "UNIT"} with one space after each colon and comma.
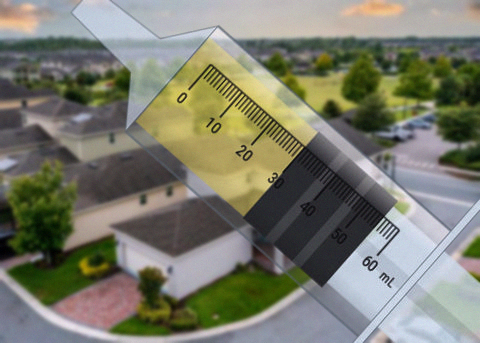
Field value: {"value": 30, "unit": "mL"}
